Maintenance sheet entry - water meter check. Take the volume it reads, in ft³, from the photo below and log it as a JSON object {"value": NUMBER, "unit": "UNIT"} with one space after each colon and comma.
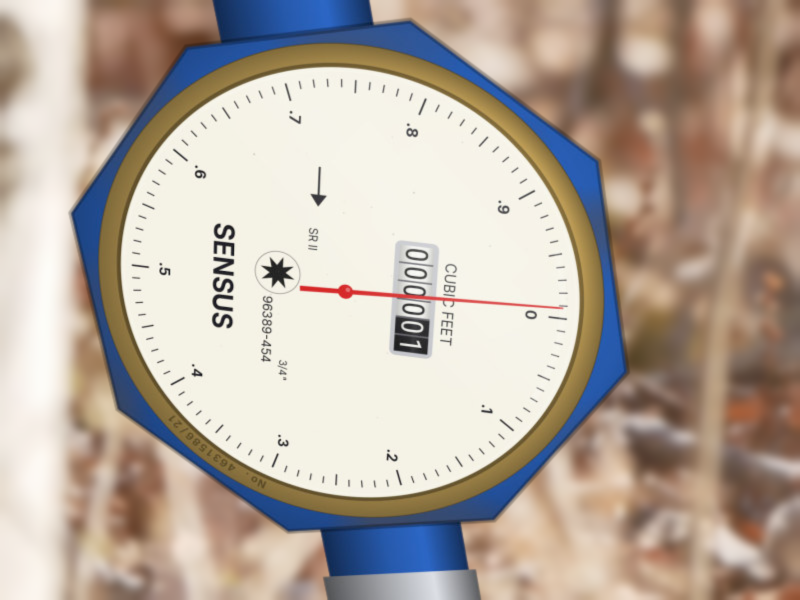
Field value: {"value": 0.99, "unit": "ft³"}
